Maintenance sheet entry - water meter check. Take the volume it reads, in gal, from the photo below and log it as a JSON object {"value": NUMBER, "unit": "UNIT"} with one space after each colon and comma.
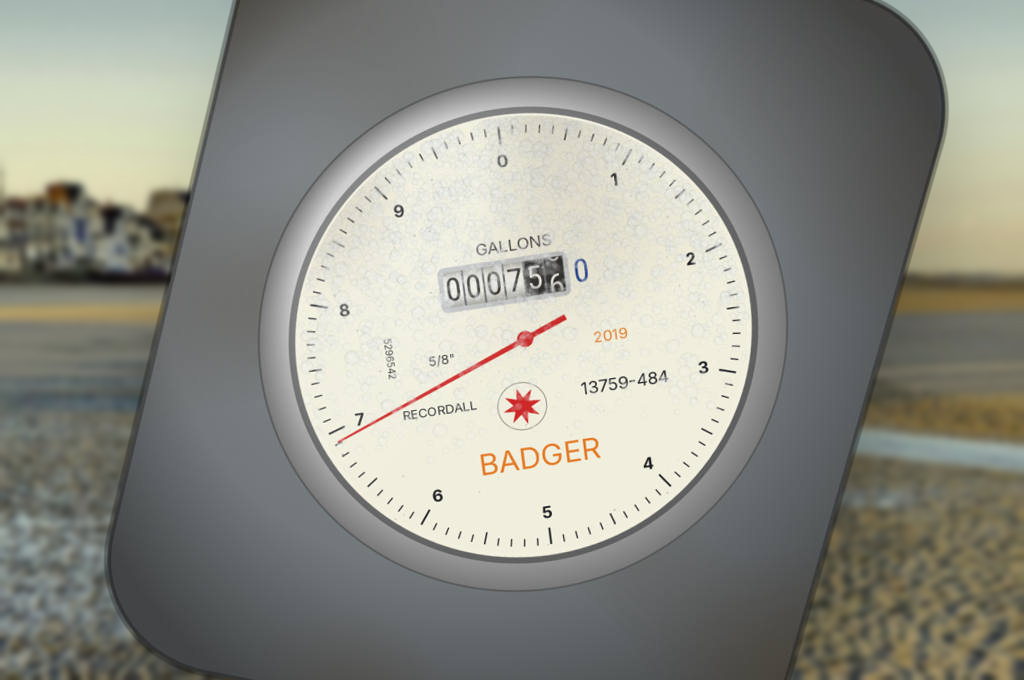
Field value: {"value": 7556.9, "unit": "gal"}
